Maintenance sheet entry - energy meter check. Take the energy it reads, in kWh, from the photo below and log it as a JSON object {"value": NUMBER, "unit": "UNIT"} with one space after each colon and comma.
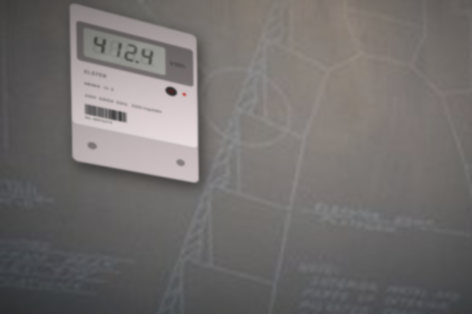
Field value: {"value": 412.4, "unit": "kWh"}
